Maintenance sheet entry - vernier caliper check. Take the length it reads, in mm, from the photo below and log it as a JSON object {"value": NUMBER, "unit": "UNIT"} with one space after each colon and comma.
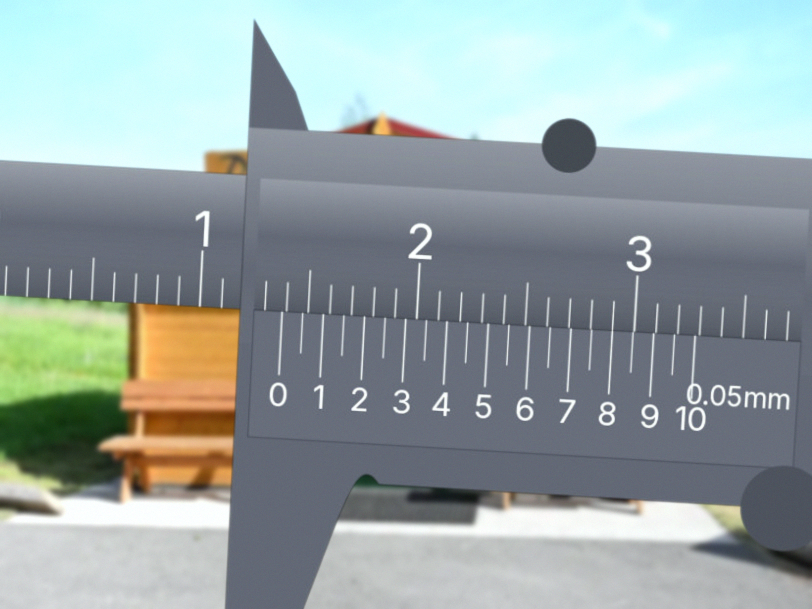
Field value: {"value": 13.8, "unit": "mm"}
